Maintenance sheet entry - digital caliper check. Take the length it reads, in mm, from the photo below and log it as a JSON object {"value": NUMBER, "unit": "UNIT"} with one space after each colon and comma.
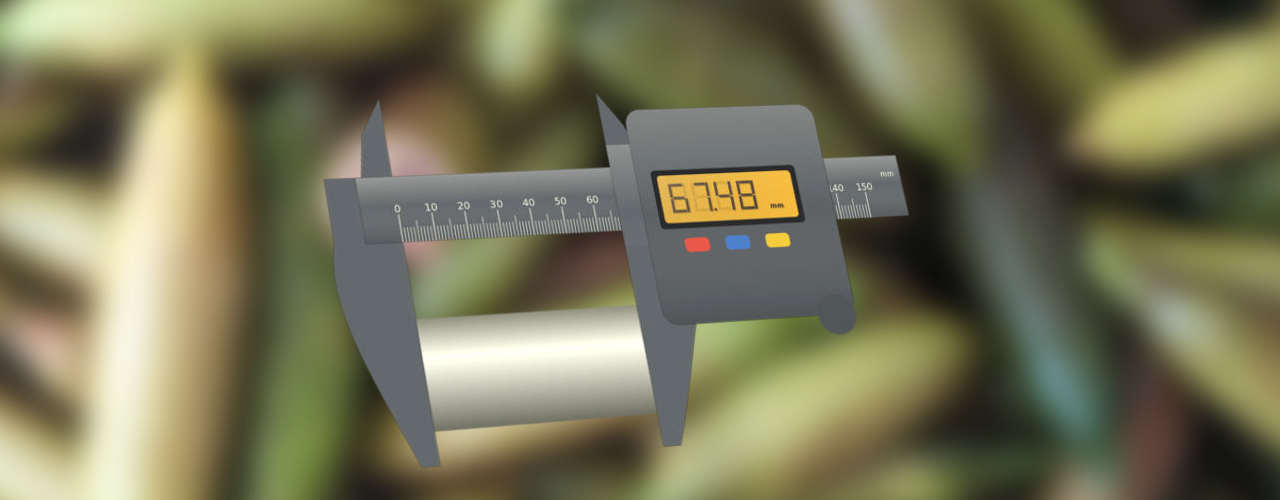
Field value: {"value": 67.48, "unit": "mm"}
